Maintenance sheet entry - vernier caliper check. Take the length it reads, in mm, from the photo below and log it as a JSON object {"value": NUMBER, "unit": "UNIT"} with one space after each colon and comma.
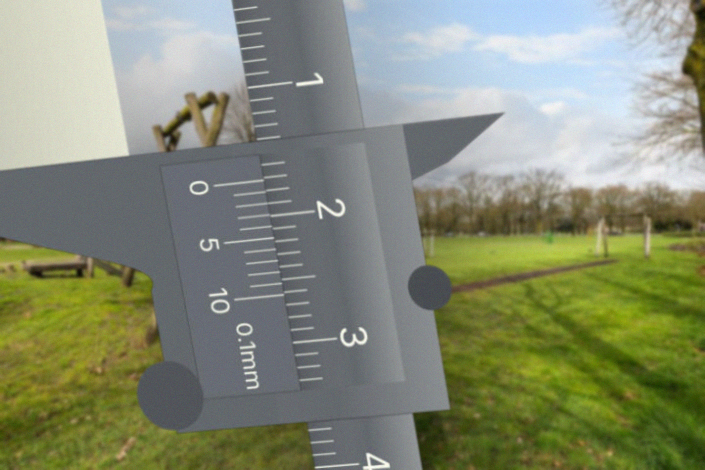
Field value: {"value": 17.2, "unit": "mm"}
